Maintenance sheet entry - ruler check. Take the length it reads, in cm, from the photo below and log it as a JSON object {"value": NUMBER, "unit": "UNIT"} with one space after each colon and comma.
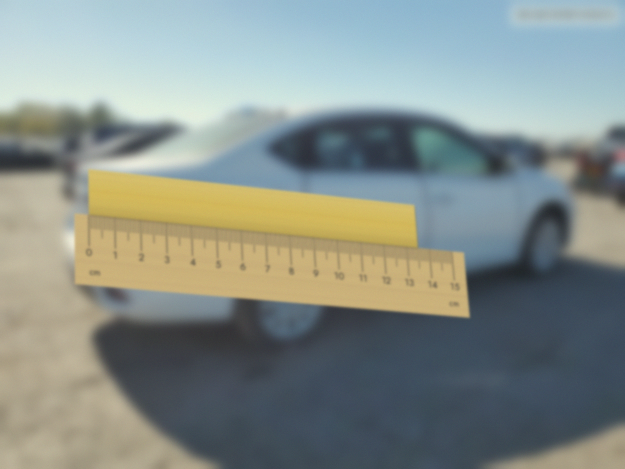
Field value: {"value": 13.5, "unit": "cm"}
